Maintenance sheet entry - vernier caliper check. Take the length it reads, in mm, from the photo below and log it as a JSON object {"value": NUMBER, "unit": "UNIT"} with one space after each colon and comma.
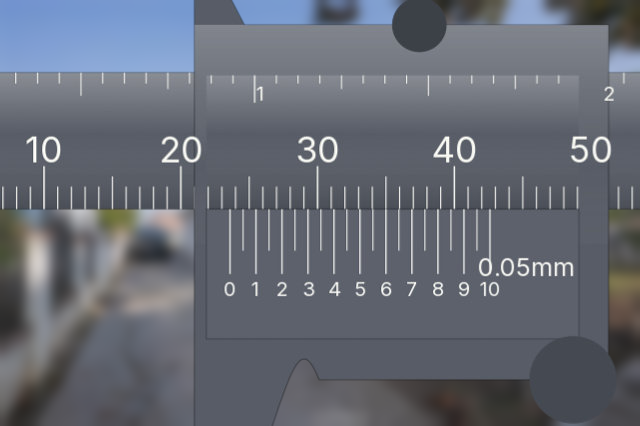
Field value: {"value": 23.6, "unit": "mm"}
